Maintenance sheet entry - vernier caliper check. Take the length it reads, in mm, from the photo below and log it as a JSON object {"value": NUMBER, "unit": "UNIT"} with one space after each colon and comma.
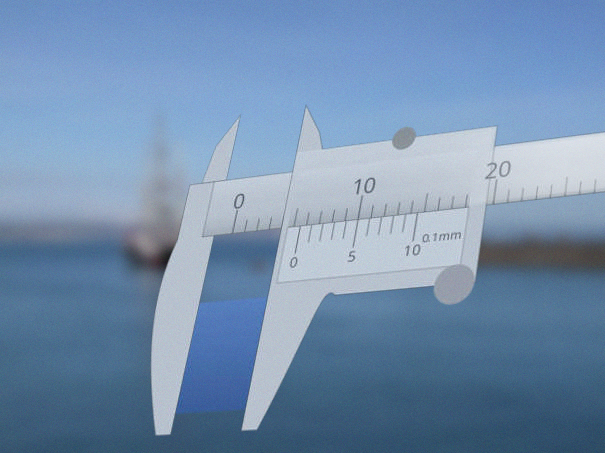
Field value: {"value": 5.5, "unit": "mm"}
